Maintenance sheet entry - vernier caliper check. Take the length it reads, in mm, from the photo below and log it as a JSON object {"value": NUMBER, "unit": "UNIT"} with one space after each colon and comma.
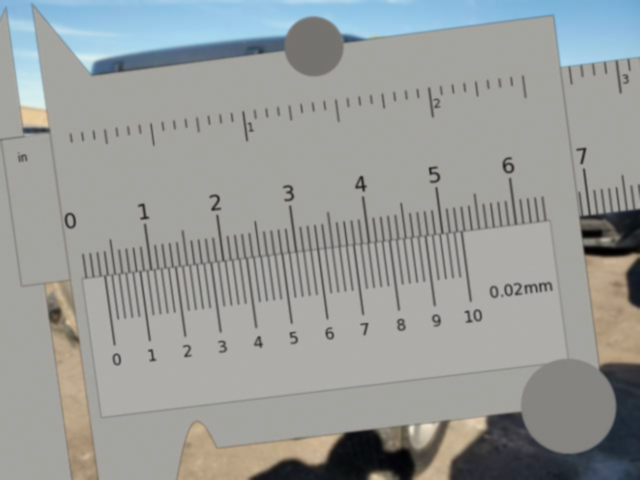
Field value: {"value": 3.6, "unit": "mm"}
